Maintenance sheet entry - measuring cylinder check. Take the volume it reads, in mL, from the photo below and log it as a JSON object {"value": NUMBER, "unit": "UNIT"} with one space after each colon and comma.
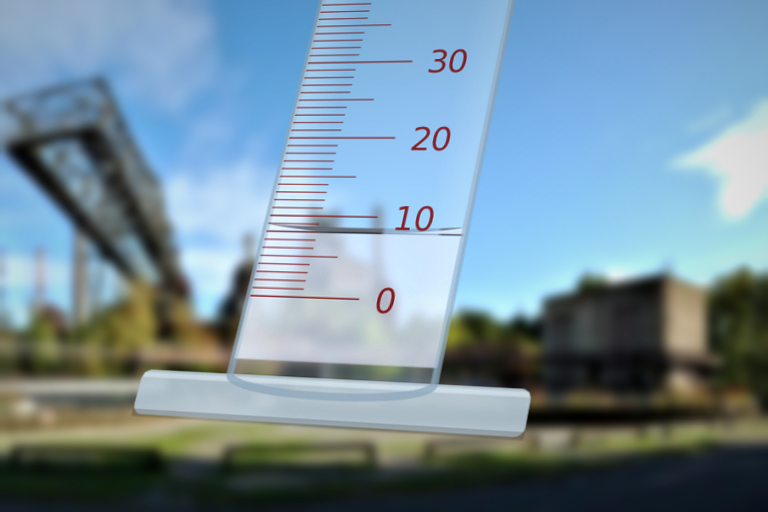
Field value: {"value": 8, "unit": "mL"}
